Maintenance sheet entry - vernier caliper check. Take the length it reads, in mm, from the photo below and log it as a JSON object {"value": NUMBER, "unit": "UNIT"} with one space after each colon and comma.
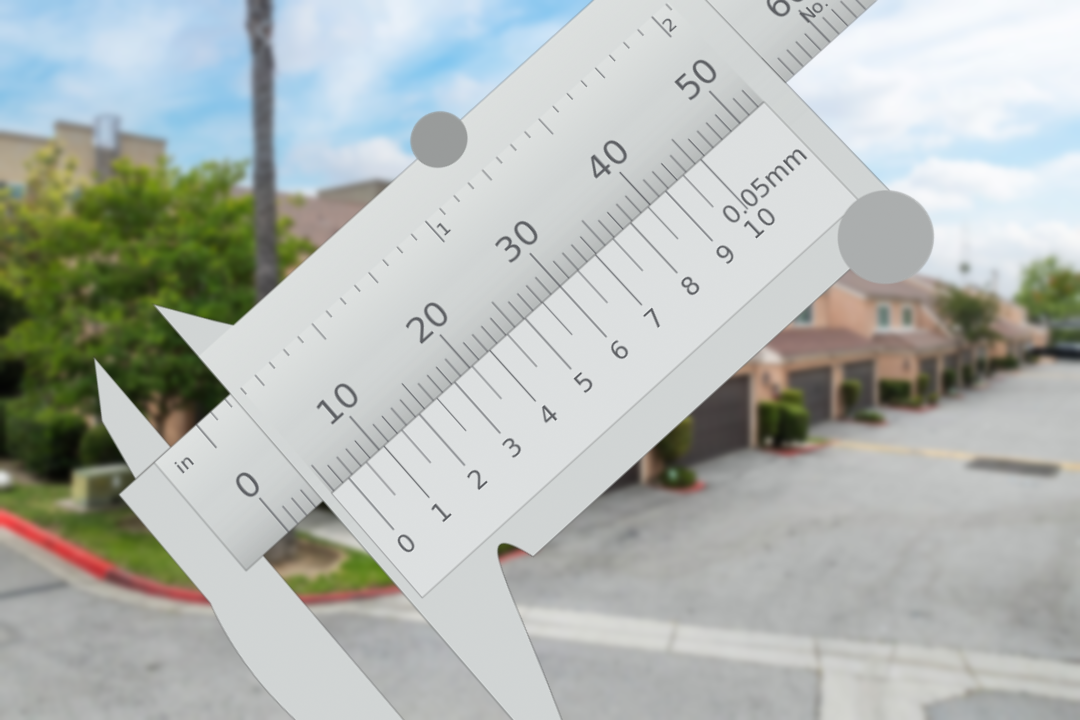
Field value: {"value": 6.6, "unit": "mm"}
